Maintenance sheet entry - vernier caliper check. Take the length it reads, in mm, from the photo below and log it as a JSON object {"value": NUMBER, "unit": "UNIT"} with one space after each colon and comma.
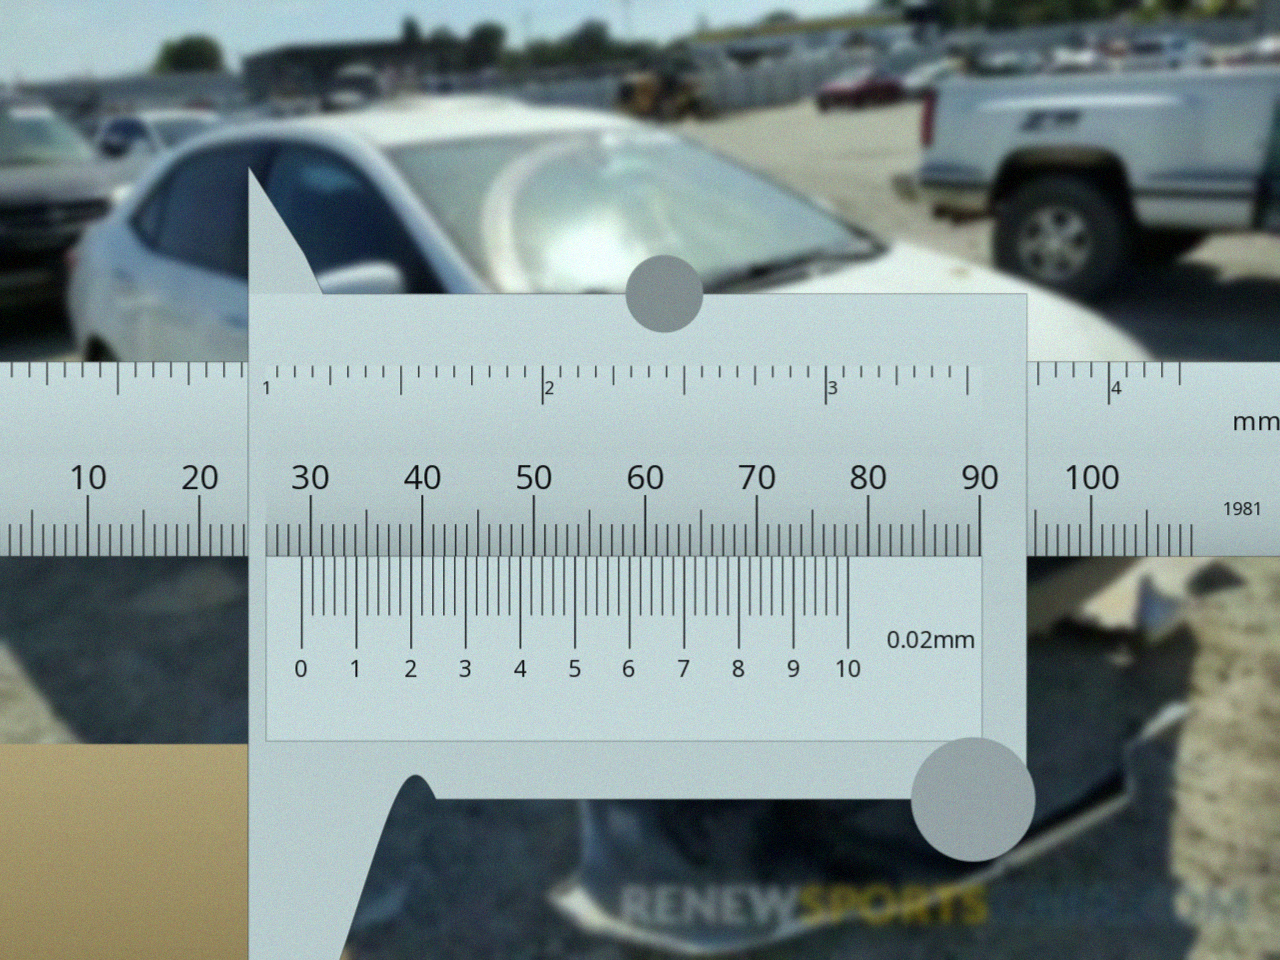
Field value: {"value": 29.2, "unit": "mm"}
